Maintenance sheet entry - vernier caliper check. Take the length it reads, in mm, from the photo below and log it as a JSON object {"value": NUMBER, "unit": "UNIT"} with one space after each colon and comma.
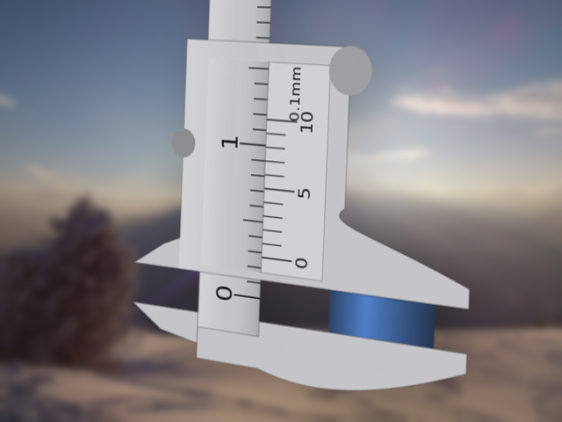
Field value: {"value": 2.7, "unit": "mm"}
